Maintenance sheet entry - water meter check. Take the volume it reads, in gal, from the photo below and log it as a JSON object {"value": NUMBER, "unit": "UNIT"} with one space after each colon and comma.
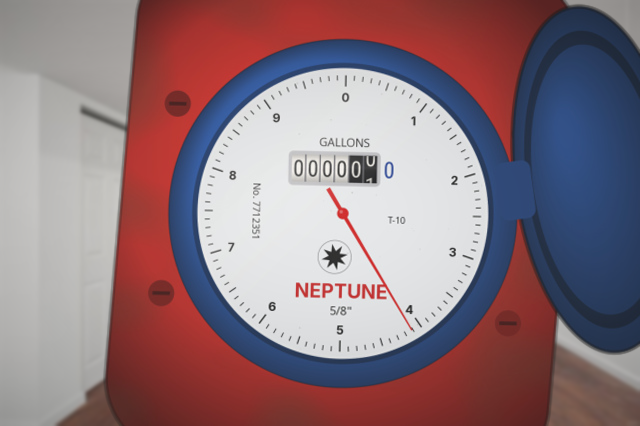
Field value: {"value": 4.1, "unit": "gal"}
